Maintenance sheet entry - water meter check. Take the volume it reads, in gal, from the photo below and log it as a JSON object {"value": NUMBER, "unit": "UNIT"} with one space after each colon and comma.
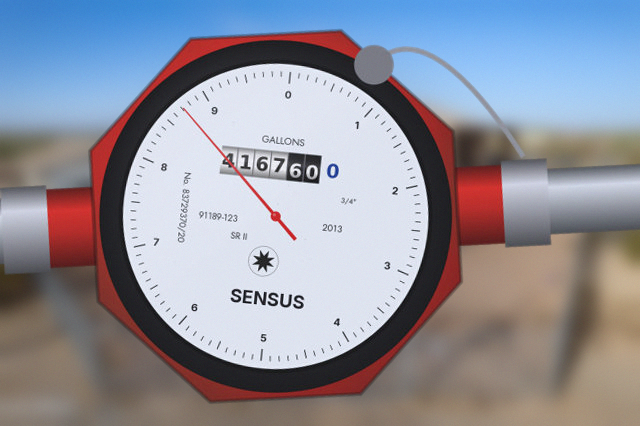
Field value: {"value": 4167598.7, "unit": "gal"}
